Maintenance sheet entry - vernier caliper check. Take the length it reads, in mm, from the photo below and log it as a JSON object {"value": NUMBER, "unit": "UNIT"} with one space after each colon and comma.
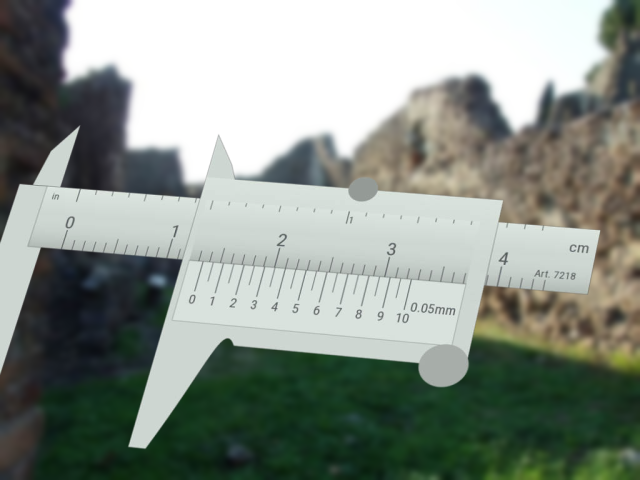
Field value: {"value": 13.4, "unit": "mm"}
